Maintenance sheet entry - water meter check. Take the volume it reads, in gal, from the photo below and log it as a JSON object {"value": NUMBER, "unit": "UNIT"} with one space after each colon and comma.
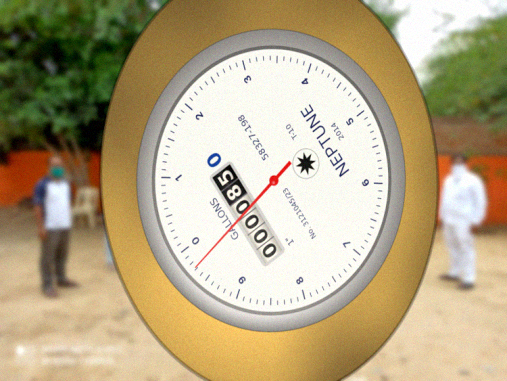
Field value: {"value": 849.7, "unit": "gal"}
